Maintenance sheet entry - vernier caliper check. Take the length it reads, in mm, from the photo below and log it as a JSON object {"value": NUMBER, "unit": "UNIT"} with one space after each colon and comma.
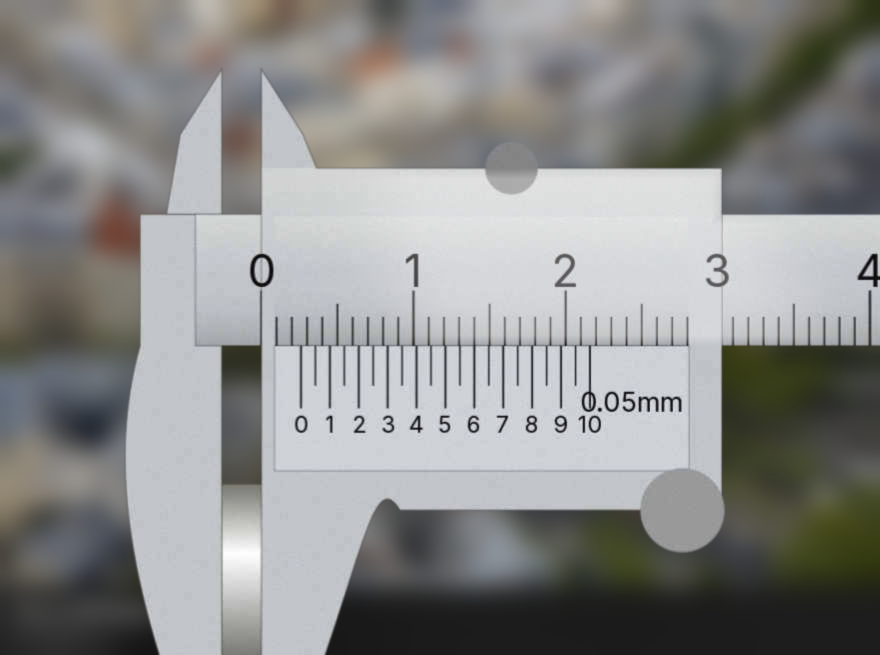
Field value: {"value": 2.6, "unit": "mm"}
